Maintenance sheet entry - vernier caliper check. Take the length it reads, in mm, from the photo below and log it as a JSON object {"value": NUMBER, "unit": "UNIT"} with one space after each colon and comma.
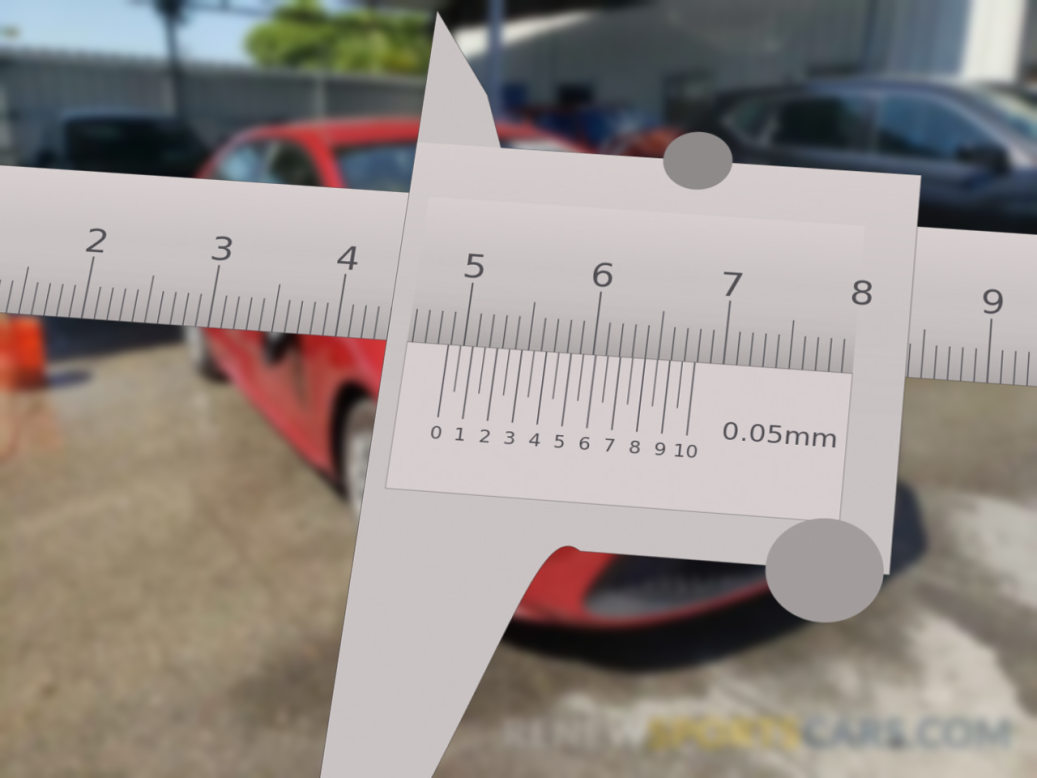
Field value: {"value": 48.8, "unit": "mm"}
